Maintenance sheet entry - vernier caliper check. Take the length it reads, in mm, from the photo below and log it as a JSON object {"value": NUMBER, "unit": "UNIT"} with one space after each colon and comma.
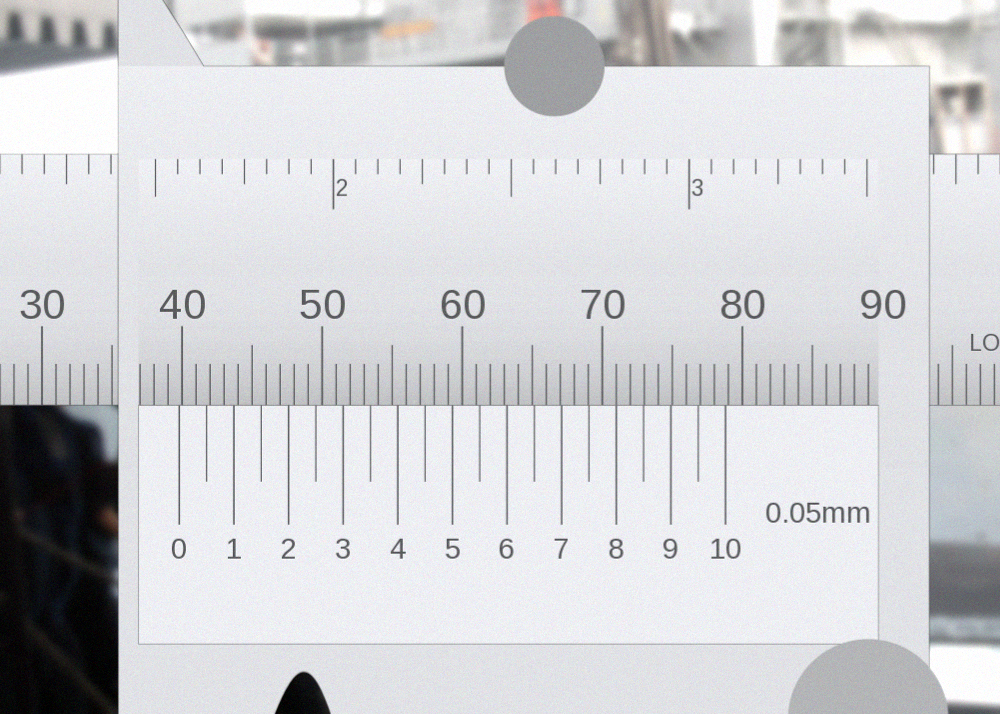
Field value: {"value": 39.8, "unit": "mm"}
